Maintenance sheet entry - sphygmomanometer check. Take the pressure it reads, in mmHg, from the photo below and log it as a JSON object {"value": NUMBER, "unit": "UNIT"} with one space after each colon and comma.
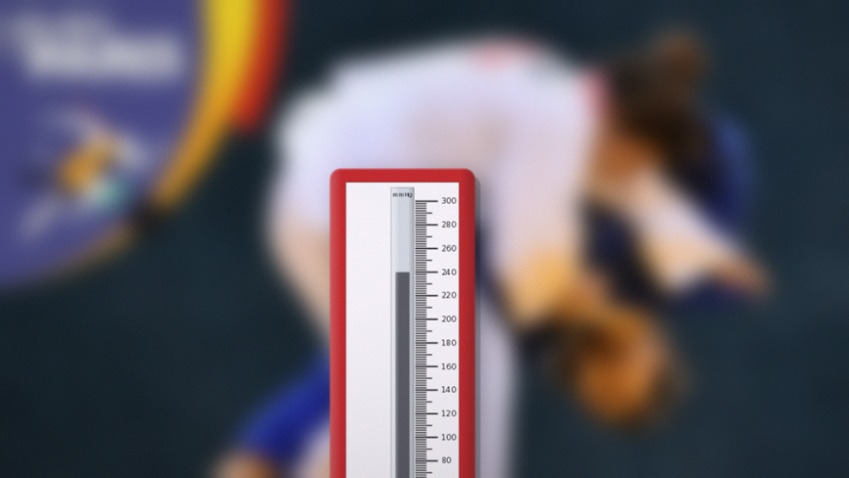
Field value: {"value": 240, "unit": "mmHg"}
